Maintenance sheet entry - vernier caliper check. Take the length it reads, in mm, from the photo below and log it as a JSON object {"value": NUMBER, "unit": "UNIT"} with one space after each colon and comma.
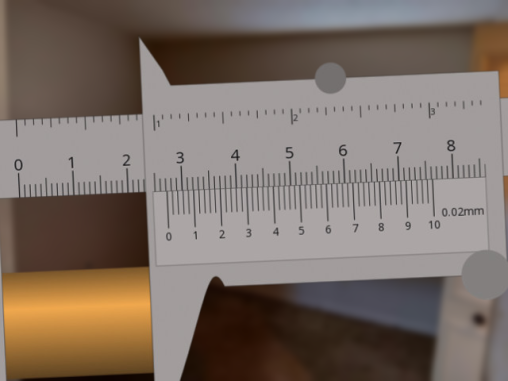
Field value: {"value": 27.2, "unit": "mm"}
